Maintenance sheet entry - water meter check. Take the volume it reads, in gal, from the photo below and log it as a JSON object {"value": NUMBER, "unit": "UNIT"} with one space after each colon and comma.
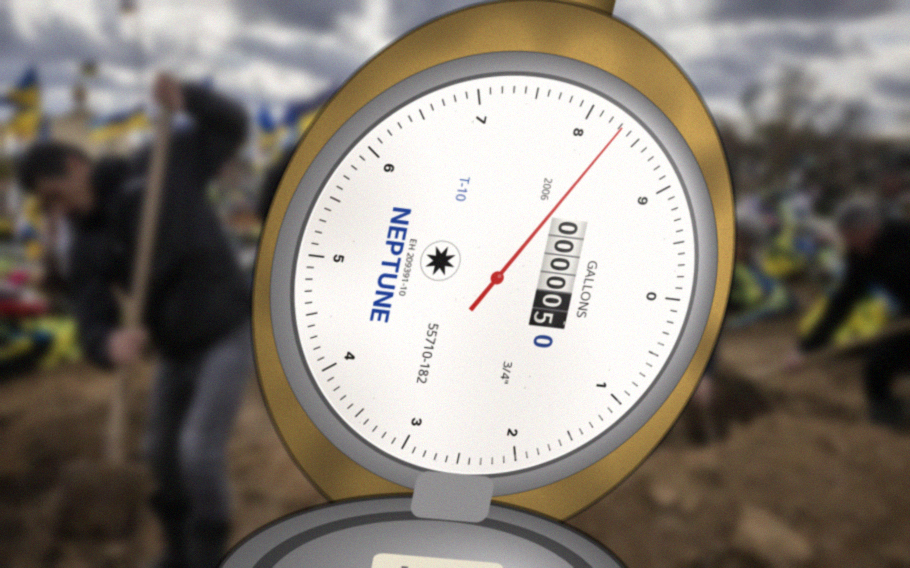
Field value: {"value": 48.3, "unit": "gal"}
